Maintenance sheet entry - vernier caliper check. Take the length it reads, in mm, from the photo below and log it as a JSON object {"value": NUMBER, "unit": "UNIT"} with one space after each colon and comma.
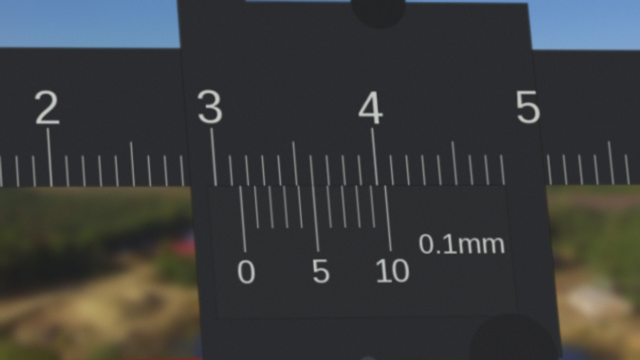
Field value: {"value": 31.5, "unit": "mm"}
